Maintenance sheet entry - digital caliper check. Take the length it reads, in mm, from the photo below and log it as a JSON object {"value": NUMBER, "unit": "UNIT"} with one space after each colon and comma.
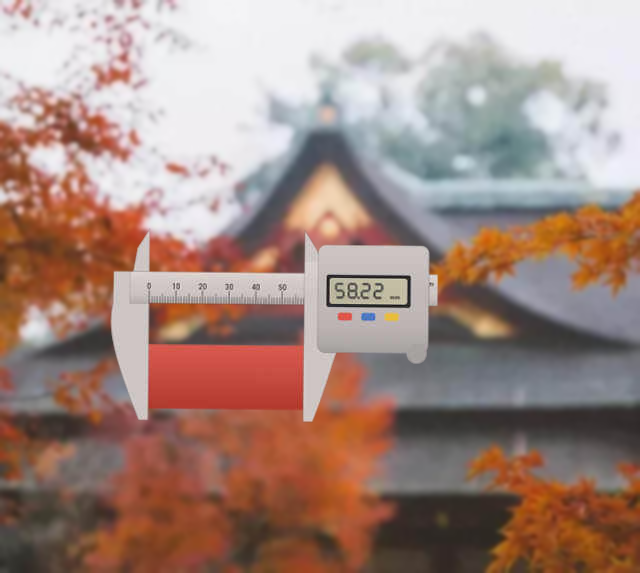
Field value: {"value": 58.22, "unit": "mm"}
